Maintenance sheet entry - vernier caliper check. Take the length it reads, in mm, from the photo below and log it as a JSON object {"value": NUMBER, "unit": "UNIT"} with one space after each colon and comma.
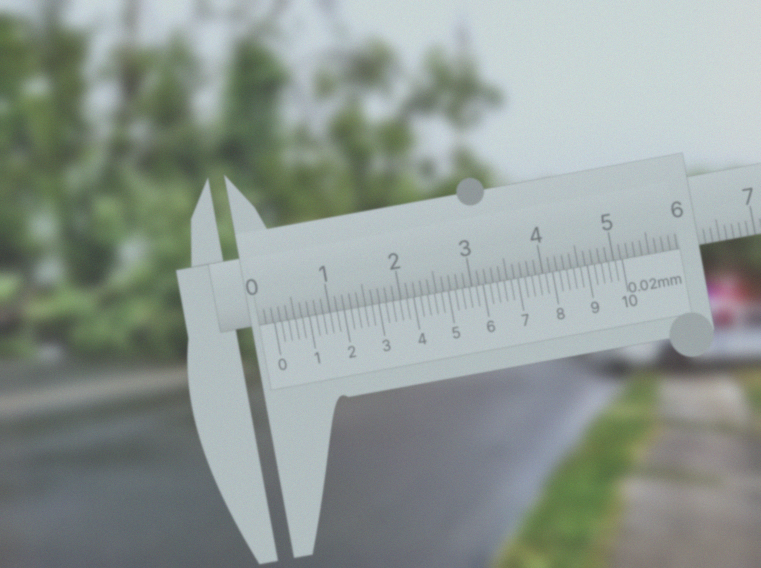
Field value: {"value": 2.2, "unit": "mm"}
